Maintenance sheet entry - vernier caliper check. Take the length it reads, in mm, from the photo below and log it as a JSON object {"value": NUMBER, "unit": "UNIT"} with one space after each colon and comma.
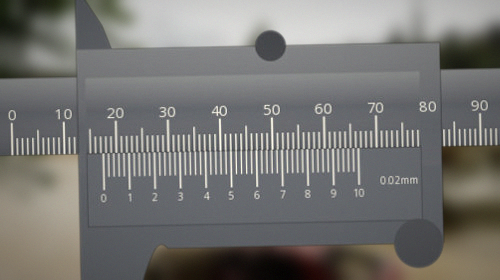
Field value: {"value": 17.5, "unit": "mm"}
